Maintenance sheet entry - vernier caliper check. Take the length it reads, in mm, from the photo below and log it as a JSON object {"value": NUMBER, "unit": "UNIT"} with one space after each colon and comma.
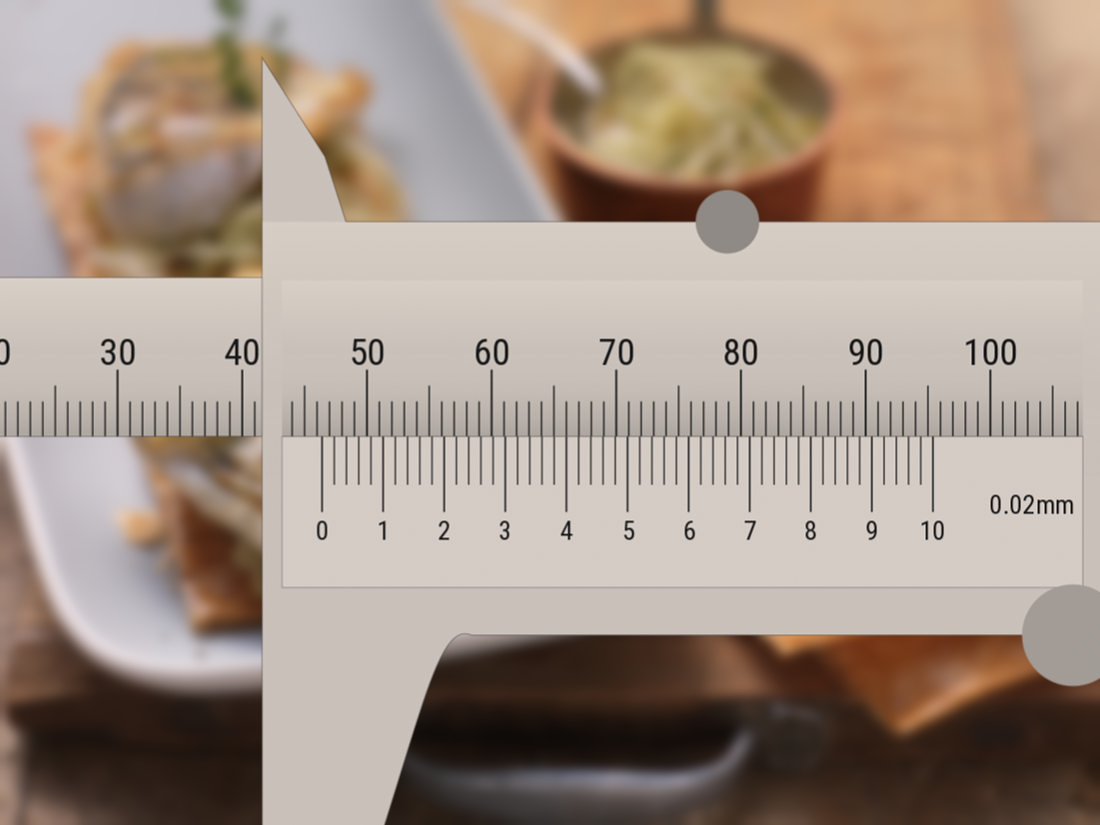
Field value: {"value": 46.4, "unit": "mm"}
